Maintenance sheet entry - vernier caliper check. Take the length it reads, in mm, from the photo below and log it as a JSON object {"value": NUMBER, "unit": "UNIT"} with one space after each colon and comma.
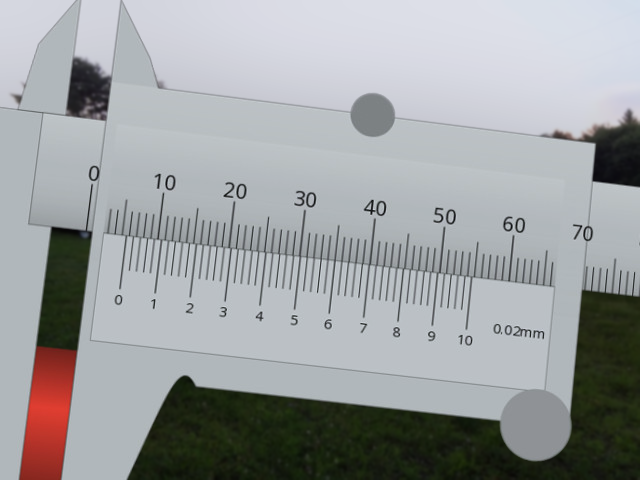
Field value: {"value": 5.6, "unit": "mm"}
